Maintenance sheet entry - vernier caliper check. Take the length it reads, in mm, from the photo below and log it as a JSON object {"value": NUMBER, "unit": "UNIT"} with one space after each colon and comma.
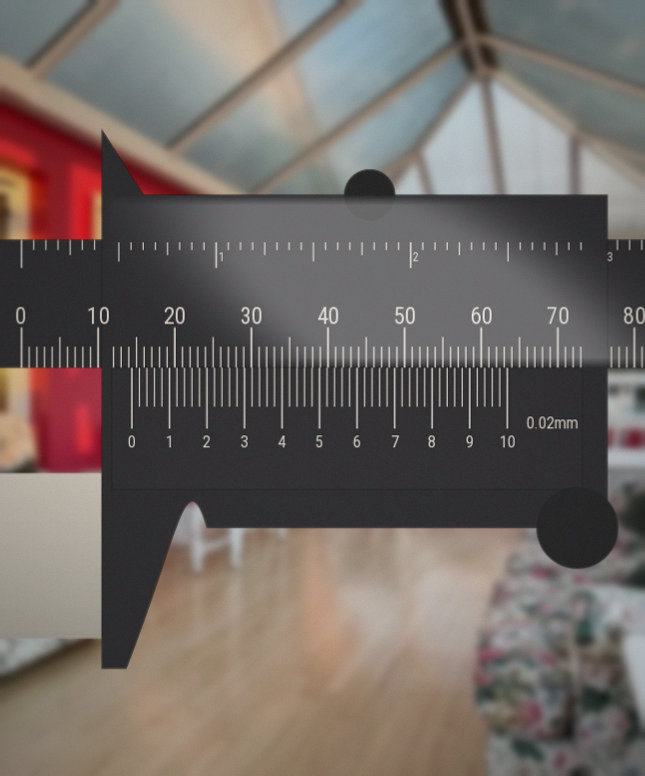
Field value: {"value": 14.4, "unit": "mm"}
